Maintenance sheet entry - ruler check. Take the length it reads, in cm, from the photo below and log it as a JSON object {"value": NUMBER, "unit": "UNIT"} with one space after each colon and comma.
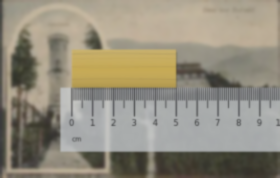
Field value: {"value": 5, "unit": "cm"}
